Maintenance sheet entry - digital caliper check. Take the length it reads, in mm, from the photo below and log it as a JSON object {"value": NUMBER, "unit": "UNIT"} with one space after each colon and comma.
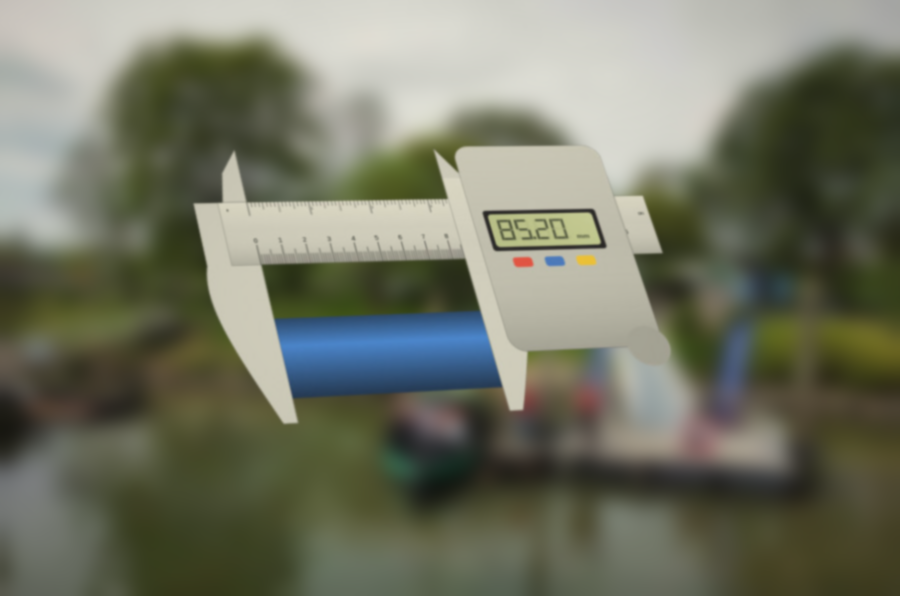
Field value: {"value": 85.20, "unit": "mm"}
